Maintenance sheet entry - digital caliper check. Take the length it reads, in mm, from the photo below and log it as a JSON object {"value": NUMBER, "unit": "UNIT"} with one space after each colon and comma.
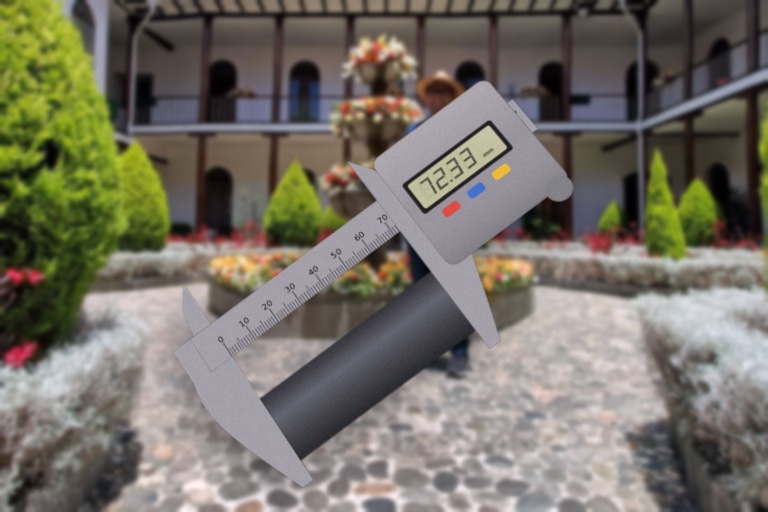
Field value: {"value": 72.33, "unit": "mm"}
